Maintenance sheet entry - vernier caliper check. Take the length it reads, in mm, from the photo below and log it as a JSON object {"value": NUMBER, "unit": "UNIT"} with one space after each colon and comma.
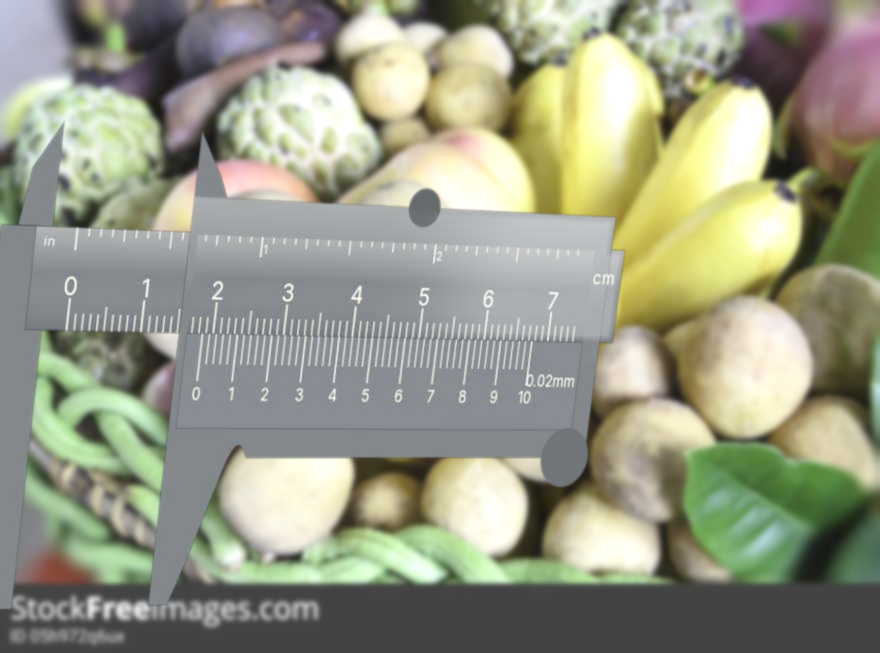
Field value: {"value": 18.5, "unit": "mm"}
